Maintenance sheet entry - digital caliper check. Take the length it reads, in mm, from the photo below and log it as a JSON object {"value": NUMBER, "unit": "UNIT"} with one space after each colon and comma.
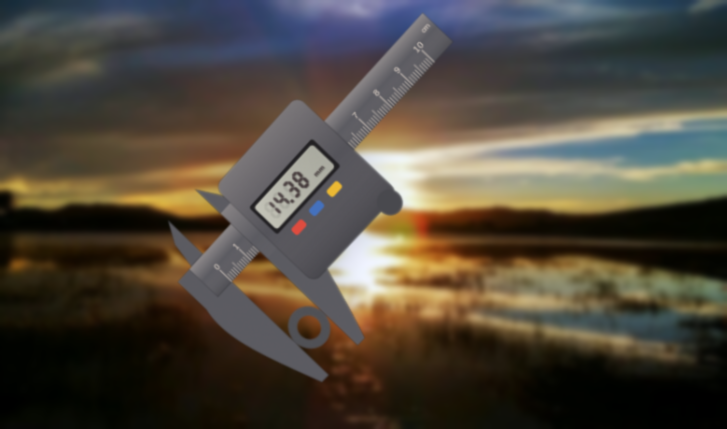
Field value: {"value": 14.38, "unit": "mm"}
